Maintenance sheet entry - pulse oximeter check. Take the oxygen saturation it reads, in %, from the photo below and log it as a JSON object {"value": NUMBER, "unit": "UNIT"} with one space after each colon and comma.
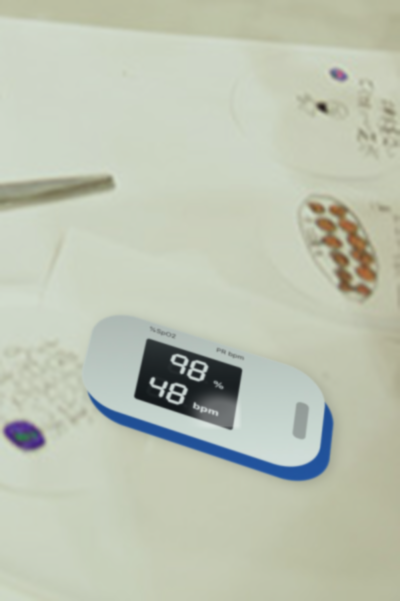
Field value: {"value": 98, "unit": "%"}
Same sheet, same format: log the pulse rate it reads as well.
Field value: {"value": 48, "unit": "bpm"}
